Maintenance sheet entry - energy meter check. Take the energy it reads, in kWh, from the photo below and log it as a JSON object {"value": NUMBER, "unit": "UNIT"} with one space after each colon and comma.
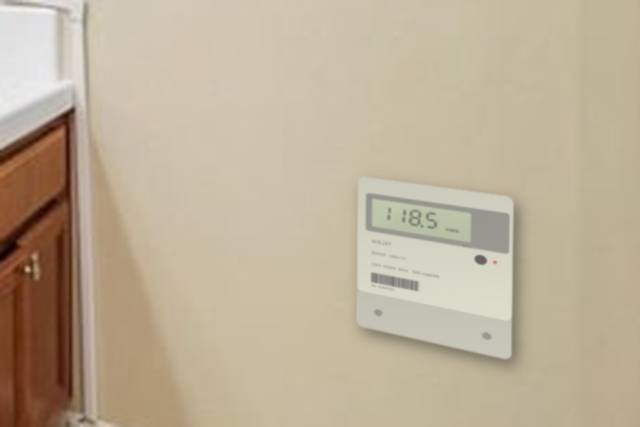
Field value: {"value": 118.5, "unit": "kWh"}
